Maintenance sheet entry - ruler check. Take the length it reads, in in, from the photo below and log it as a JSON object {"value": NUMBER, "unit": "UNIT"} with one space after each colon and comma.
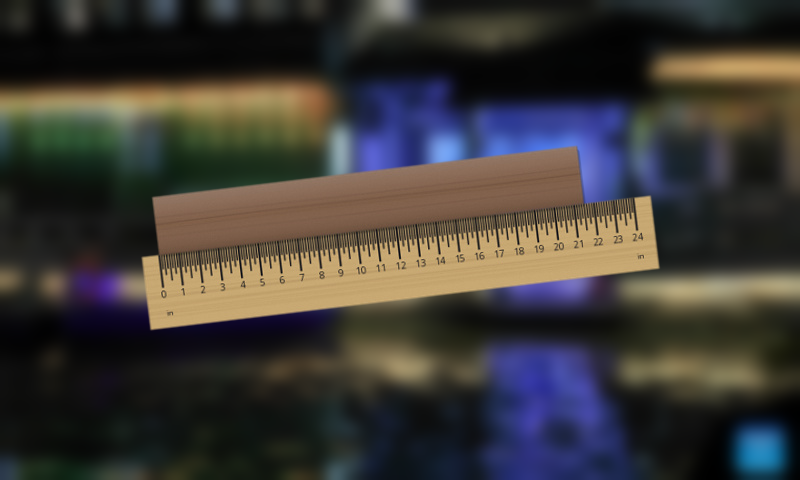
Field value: {"value": 21.5, "unit": "in"}
